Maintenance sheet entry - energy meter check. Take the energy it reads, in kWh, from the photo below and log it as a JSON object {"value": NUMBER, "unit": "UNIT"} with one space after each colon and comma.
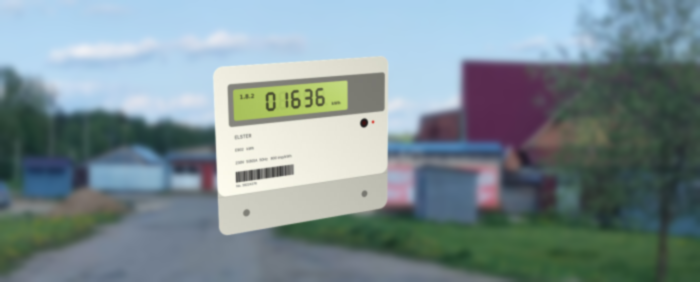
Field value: {"value": 1636, "unit": "kWh"}
